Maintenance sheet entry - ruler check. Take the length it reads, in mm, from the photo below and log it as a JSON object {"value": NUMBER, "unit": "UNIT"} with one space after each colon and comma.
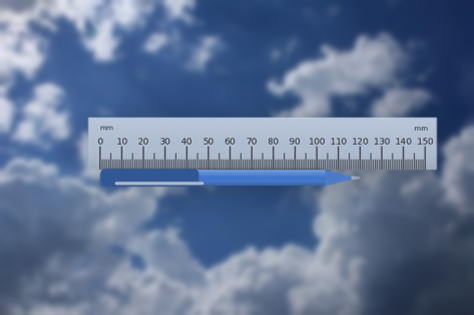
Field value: {"value": 120, "unit": "mm"}
